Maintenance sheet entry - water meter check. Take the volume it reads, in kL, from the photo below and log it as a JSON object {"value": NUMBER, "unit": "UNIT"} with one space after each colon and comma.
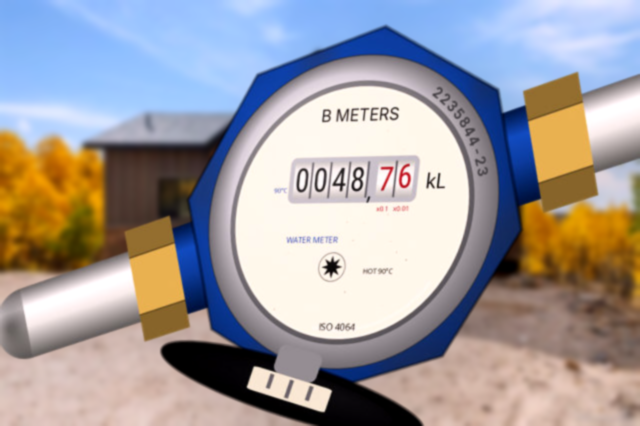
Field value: {"value": 48.76, "unit": "kL"}
